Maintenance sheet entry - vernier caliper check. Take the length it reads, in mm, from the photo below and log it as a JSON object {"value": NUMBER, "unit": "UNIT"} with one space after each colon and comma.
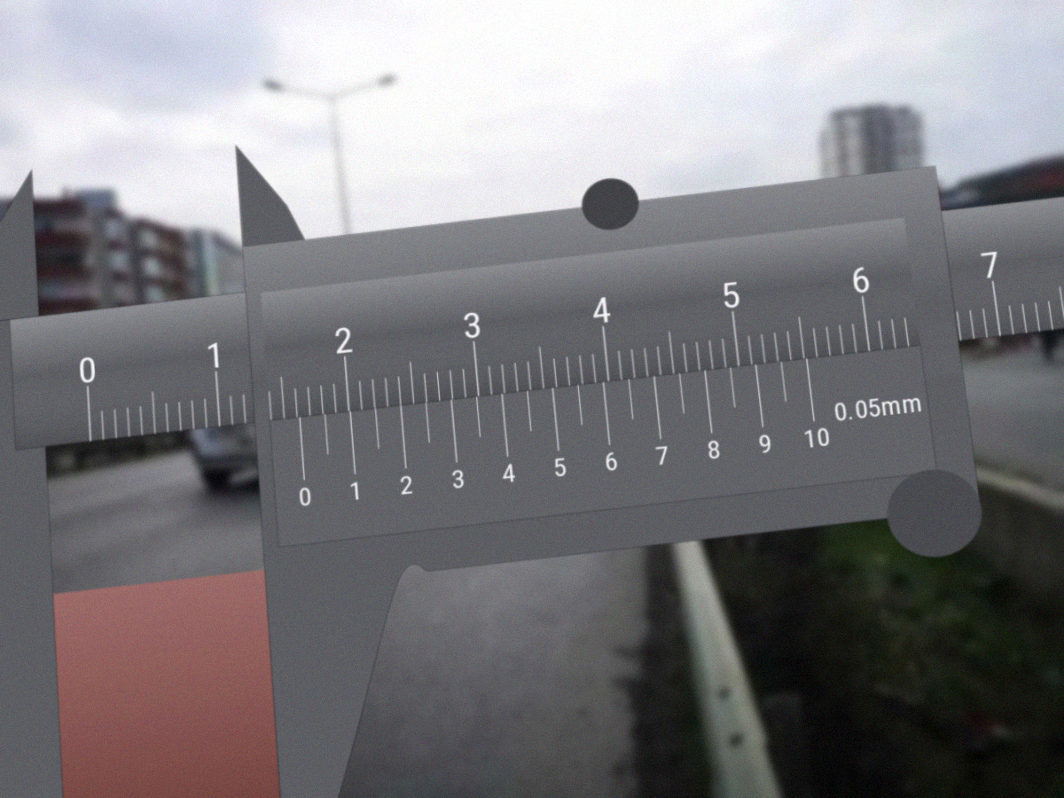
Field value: {"value": 16.2, "unit": "mm"}
